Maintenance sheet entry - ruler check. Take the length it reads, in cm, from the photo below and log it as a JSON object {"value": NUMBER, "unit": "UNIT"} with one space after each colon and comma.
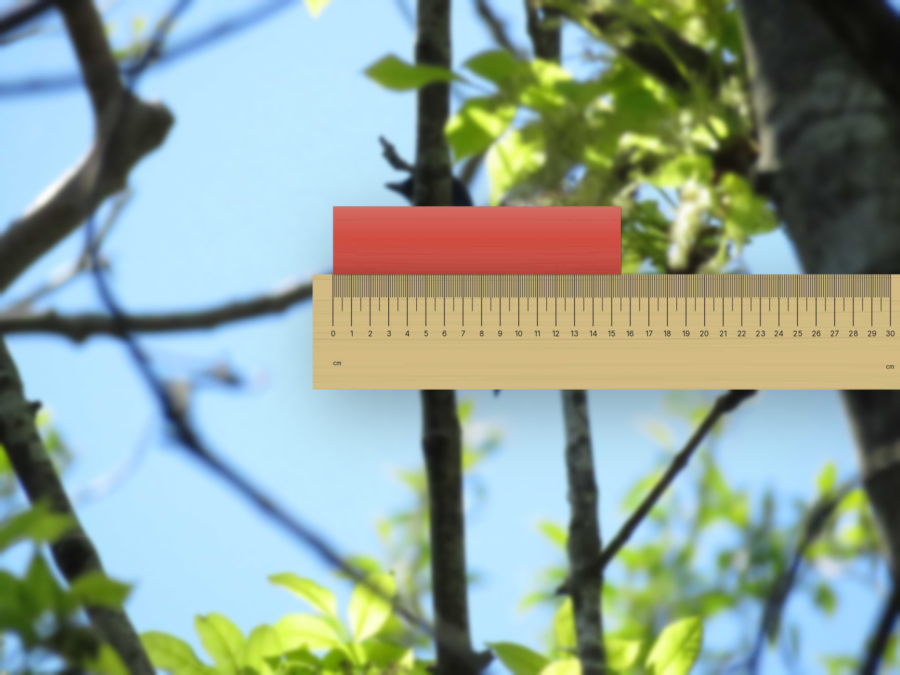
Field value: {"value": 15.5, "unit": "cm"}
